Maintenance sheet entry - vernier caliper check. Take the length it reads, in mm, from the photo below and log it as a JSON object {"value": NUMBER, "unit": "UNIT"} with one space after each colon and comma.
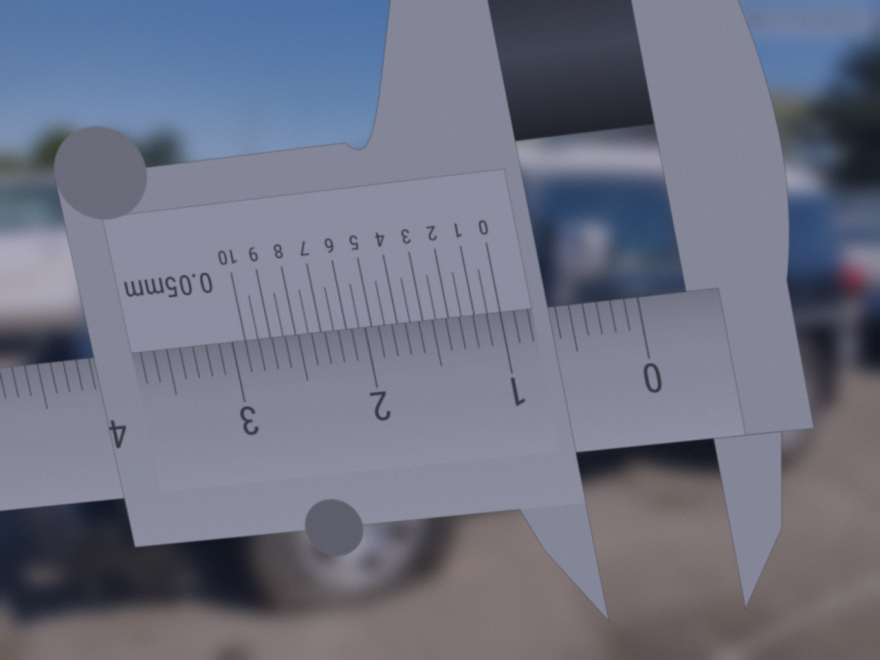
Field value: {"value": 10.0, "unit": "mm"}
